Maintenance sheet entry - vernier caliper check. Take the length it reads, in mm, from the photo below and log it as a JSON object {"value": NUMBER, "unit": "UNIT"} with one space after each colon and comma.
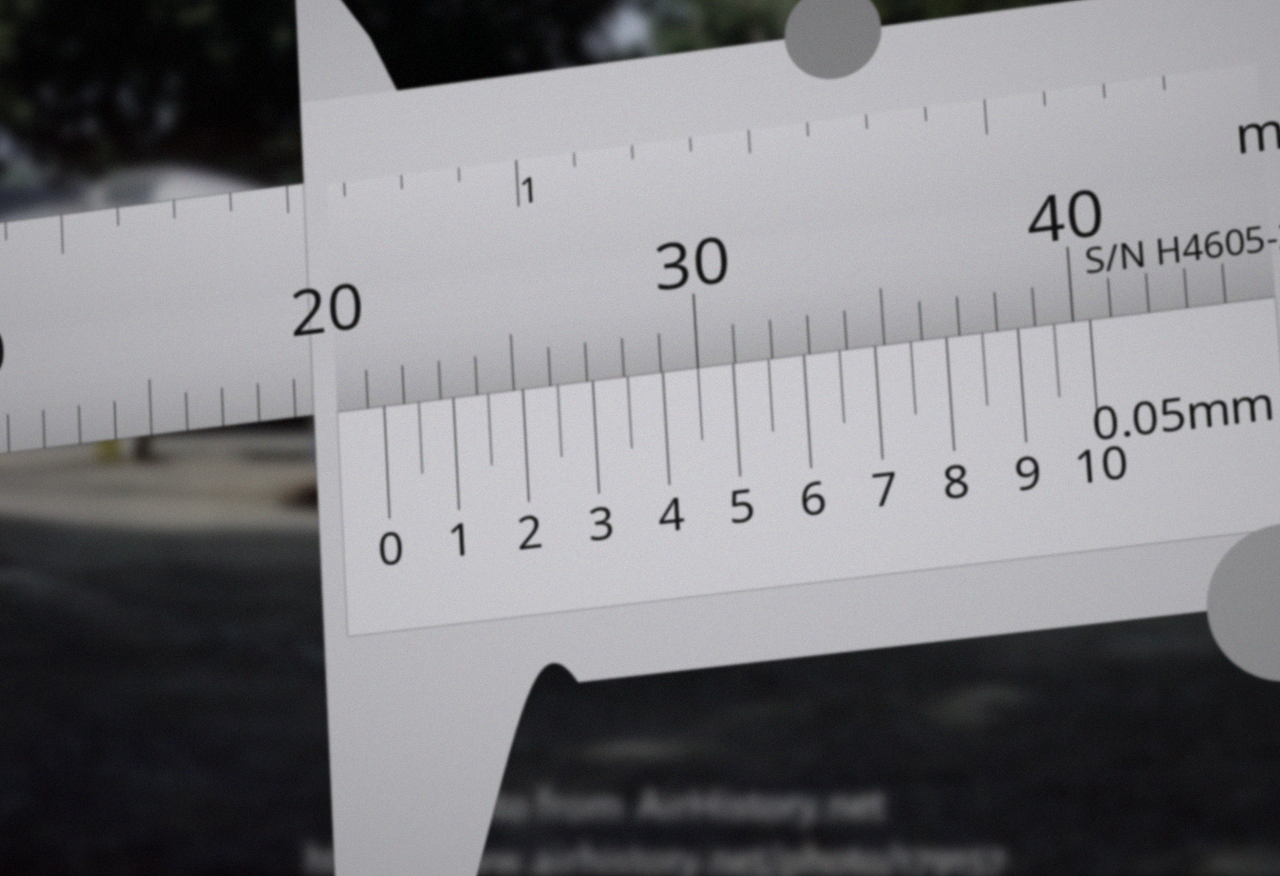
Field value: {"value": 21.45, "unit": "mm"}
